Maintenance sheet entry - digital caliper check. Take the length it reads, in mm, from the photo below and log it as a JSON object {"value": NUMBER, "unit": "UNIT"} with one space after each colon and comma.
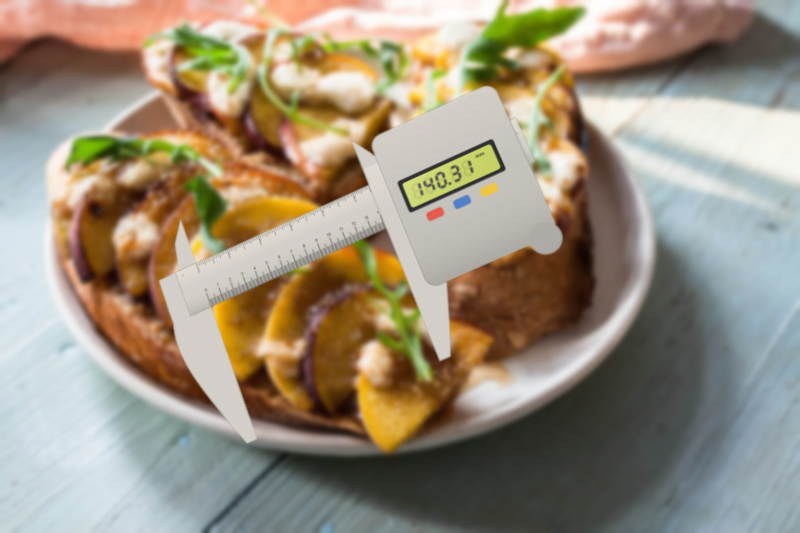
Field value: {"value": 140.31, "unit": "mm"}
